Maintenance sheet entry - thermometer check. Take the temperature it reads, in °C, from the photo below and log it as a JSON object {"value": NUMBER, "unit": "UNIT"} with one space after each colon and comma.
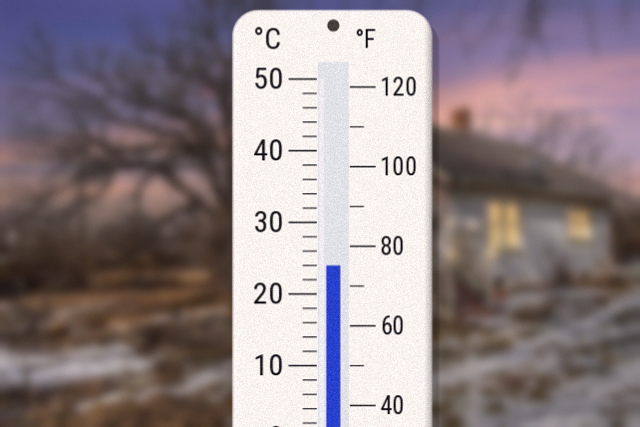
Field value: {"value": 24, "unit": "°C"}
